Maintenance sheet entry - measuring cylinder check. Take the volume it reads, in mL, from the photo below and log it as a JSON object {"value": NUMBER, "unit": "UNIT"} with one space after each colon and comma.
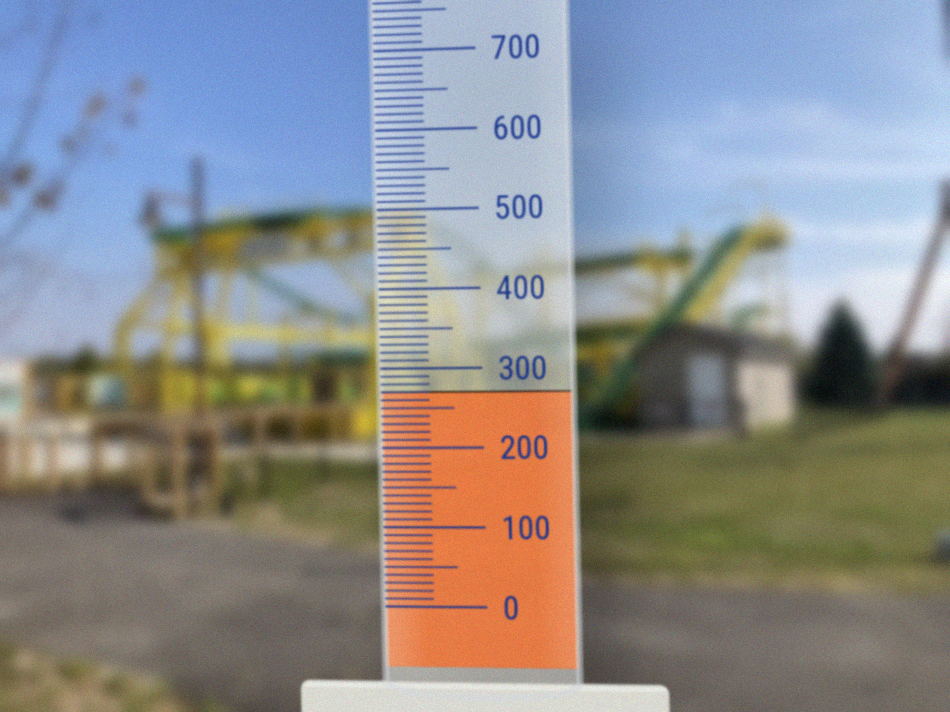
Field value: {"value": 270, "unit": "mL"}
